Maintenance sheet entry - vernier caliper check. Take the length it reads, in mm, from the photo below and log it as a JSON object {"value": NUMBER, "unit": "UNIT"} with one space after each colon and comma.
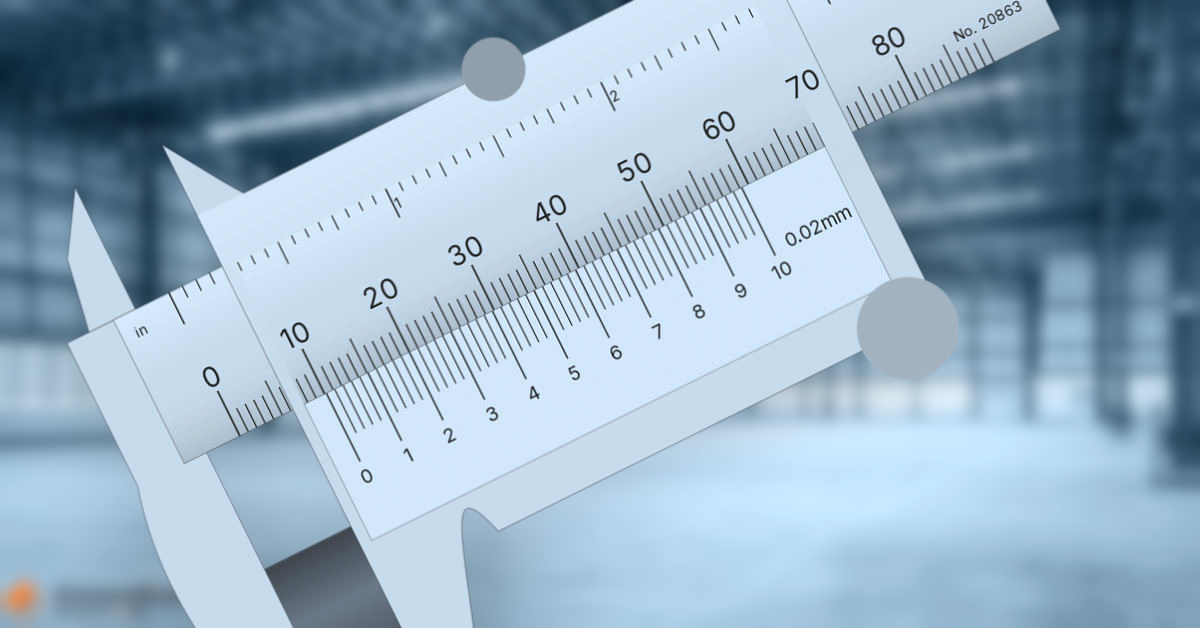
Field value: {"value": 10.2, "unit": "mm"}
